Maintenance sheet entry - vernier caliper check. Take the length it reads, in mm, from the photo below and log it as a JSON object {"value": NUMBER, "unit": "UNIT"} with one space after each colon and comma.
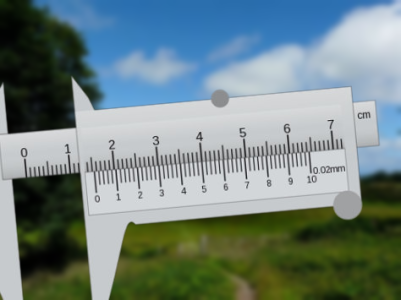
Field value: {"value": 15.5, "unit": "mm"}
